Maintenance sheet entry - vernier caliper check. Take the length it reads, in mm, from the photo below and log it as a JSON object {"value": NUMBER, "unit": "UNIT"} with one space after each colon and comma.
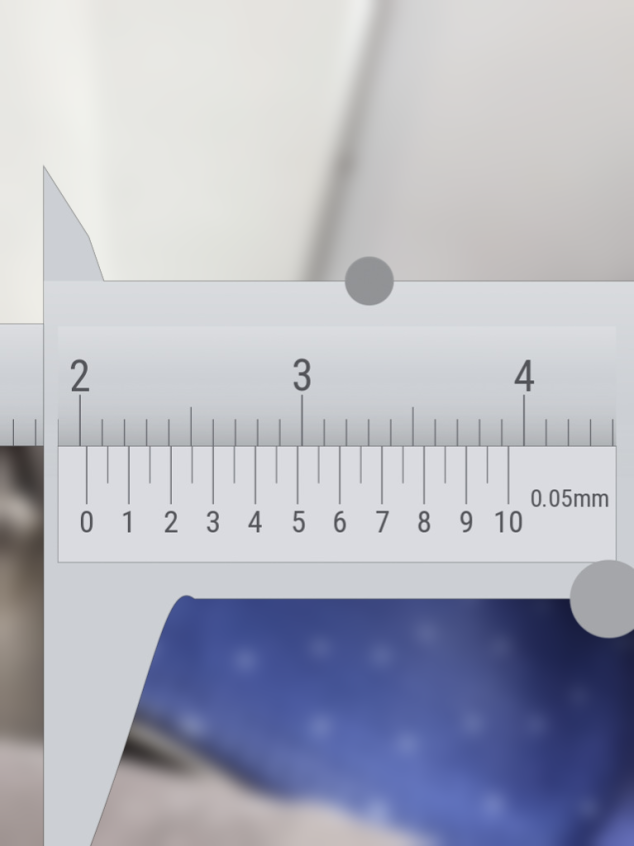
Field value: {"value": 20.30, "unit": "mm"}
